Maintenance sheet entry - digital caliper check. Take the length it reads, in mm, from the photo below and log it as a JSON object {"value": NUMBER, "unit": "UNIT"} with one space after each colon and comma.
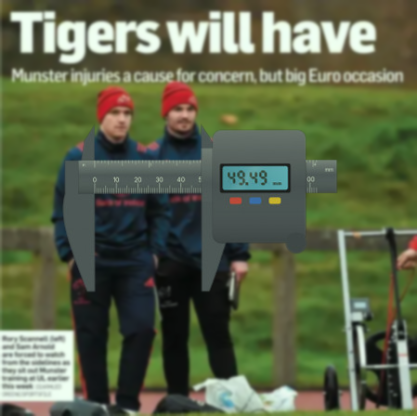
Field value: {"value": 49.49, "unit": "mm"}
